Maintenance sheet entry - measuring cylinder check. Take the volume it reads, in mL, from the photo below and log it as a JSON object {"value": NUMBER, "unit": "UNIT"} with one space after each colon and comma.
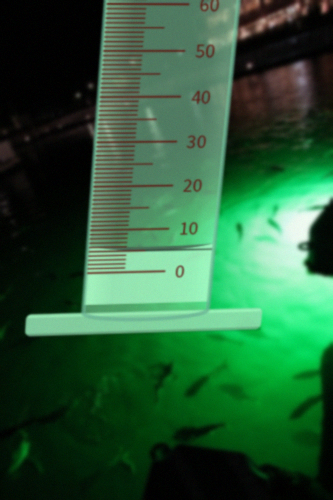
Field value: {"value": 5, "unit": "mL"}
